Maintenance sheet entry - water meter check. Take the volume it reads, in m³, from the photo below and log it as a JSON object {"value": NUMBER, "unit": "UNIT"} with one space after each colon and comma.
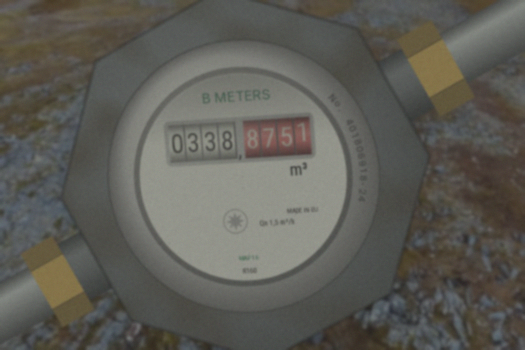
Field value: {"value": 338.8751, "unit": "m³"}
